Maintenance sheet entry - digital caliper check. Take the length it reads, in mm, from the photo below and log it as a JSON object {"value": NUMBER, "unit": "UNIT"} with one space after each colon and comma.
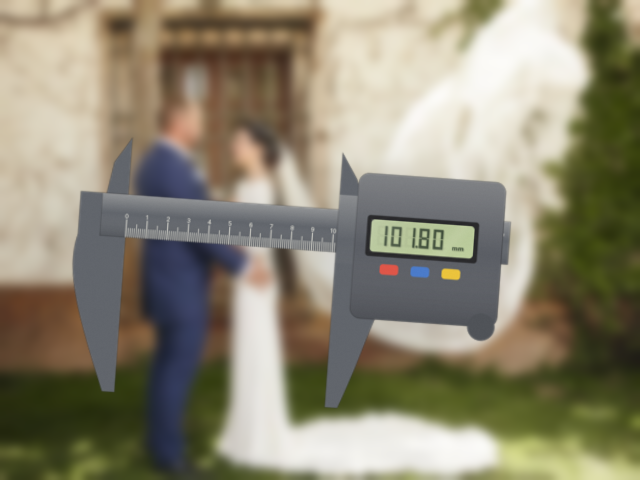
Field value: {"value": 101.80, "unit": "mm"}
